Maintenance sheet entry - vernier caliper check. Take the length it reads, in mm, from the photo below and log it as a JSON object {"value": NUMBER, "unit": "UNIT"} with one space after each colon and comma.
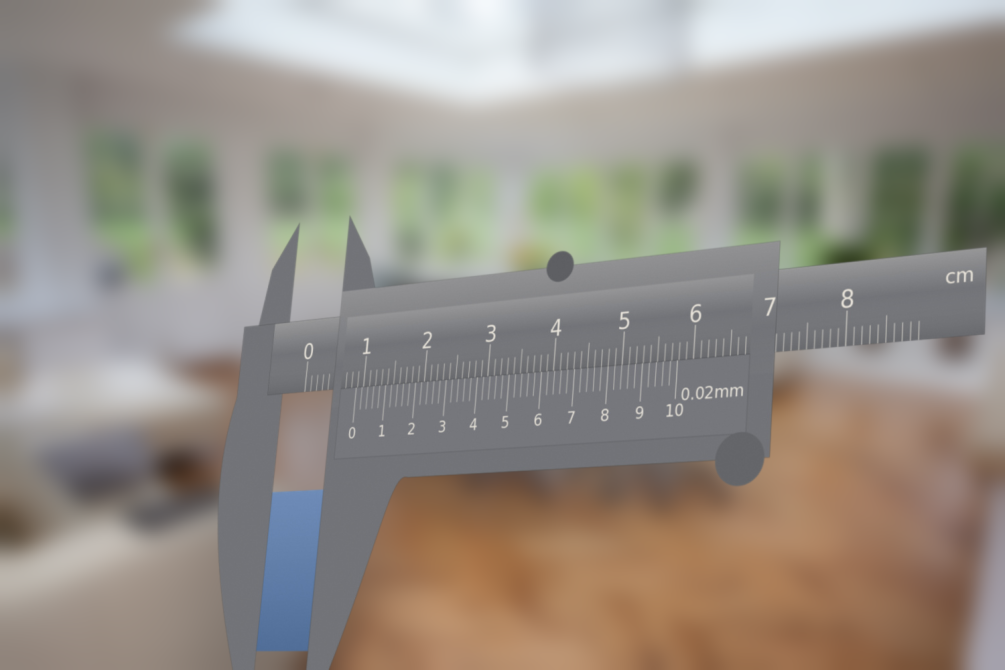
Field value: {"value": 8.8, "unit": "mm"}
